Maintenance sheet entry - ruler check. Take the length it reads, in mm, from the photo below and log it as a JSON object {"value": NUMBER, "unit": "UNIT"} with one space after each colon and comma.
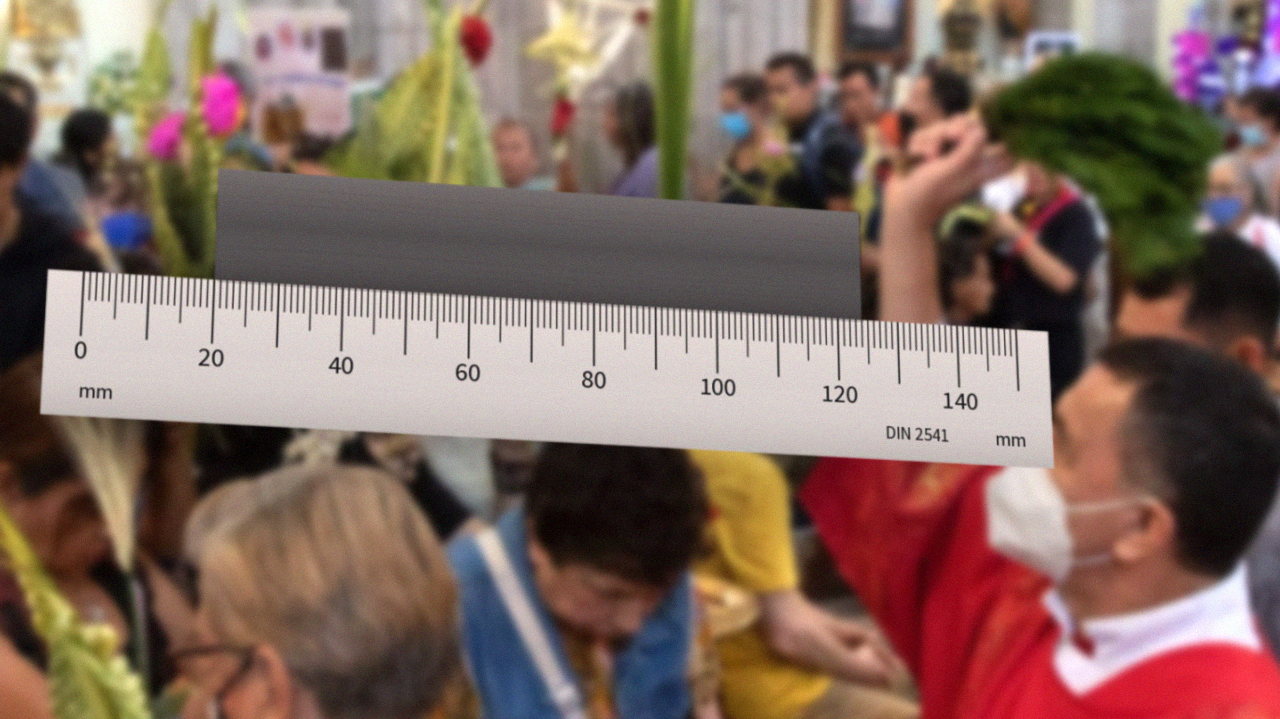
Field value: {"value": 104, "unit": "mm"}
